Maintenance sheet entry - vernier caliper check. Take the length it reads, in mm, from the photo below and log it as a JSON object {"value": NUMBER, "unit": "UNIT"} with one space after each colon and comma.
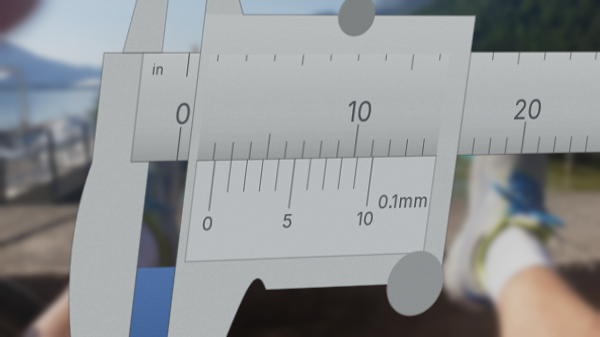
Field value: {"value": 2.1, "unit": "mm"}
